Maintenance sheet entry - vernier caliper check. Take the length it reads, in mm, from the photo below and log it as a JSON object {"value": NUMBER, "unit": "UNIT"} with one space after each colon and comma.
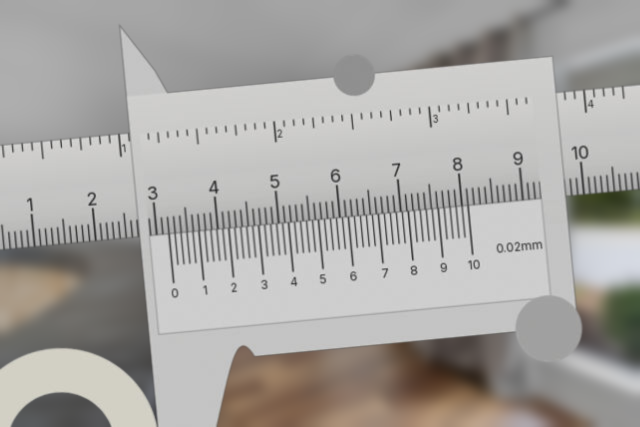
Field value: {"value": 32.0, "unit": "mm"}
